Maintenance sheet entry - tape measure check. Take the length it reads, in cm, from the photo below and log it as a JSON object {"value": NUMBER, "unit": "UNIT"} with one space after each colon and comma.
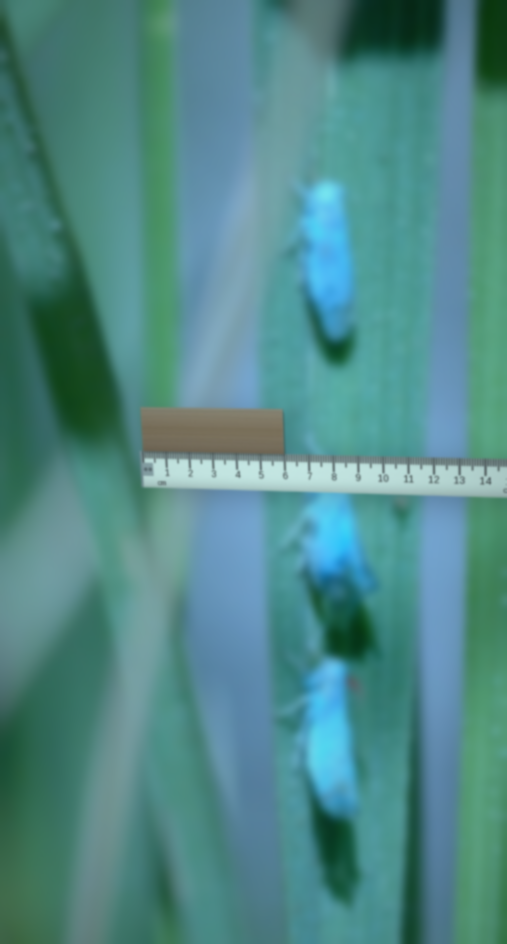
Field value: {"value": 6, "unit": "cm"}
